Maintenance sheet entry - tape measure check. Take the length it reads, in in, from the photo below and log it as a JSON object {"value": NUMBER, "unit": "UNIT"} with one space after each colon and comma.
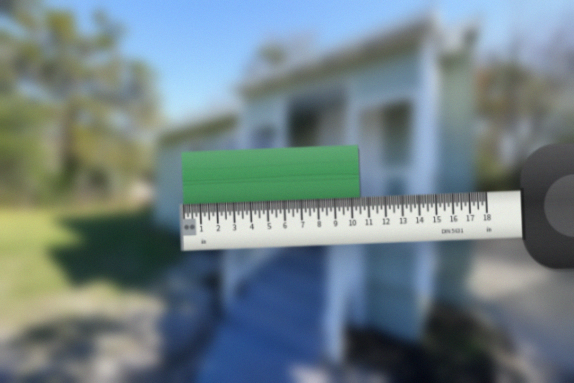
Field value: {"value": 10.5, "unit": "in"}
